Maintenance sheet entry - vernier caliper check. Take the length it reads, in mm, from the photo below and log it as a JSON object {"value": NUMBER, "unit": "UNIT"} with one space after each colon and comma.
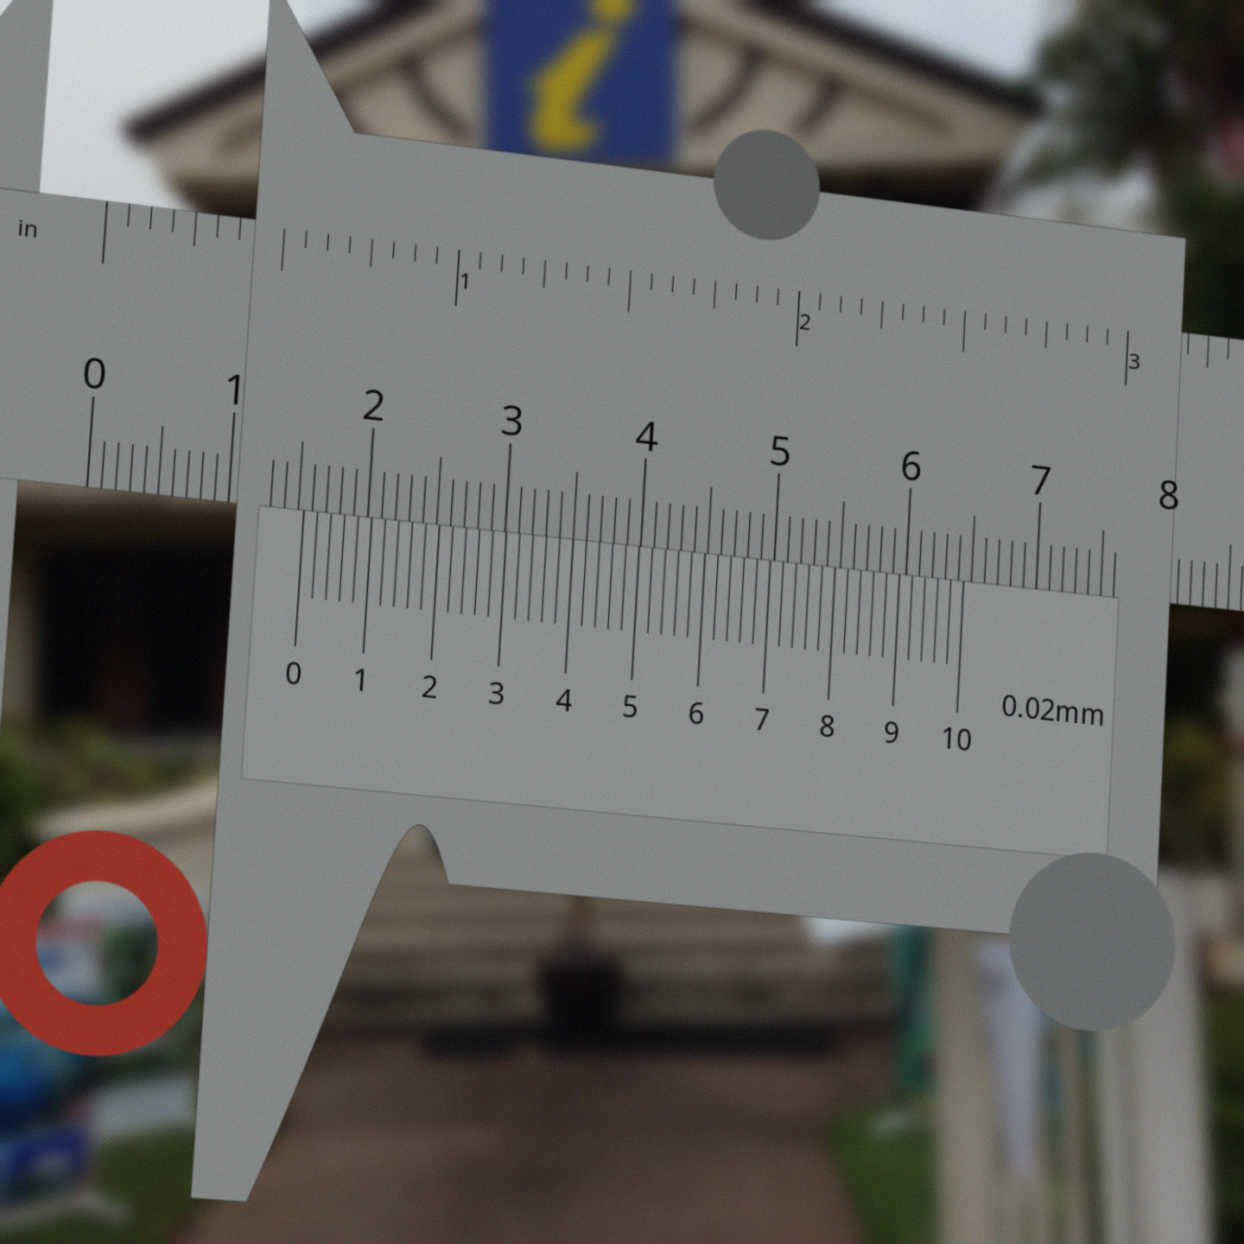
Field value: {"value": 15.4, "unit": "mm"}
